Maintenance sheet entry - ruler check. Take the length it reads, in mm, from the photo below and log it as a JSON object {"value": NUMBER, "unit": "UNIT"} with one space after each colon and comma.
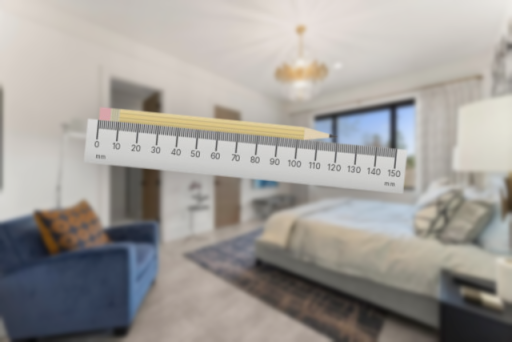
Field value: {"value": 120, "unit": "mm"}
